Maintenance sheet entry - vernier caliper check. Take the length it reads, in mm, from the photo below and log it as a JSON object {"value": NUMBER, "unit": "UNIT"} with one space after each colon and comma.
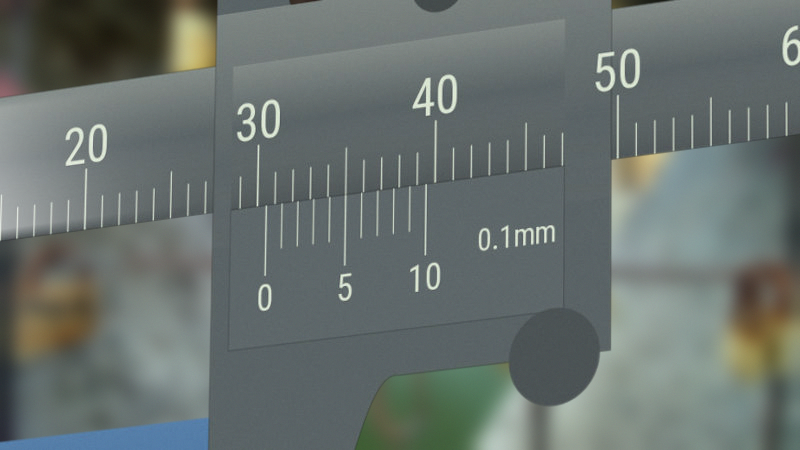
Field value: {"value": 30.5, "unit": "mm"}
